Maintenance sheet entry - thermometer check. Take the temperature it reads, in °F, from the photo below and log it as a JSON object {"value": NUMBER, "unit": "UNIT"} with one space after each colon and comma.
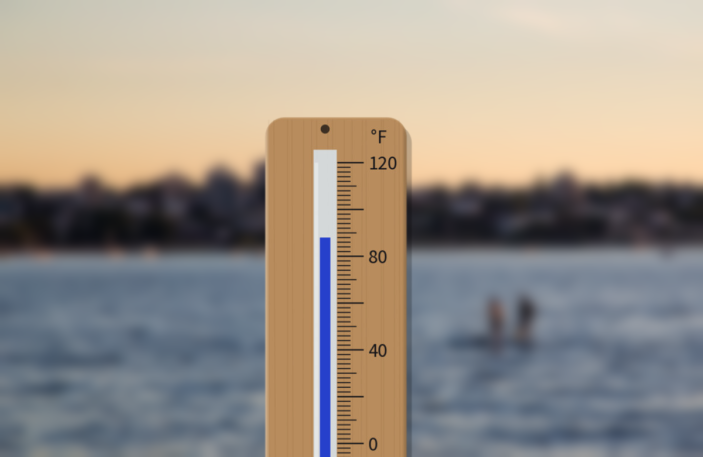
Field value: {"value": 88, "unit": "°F"}
